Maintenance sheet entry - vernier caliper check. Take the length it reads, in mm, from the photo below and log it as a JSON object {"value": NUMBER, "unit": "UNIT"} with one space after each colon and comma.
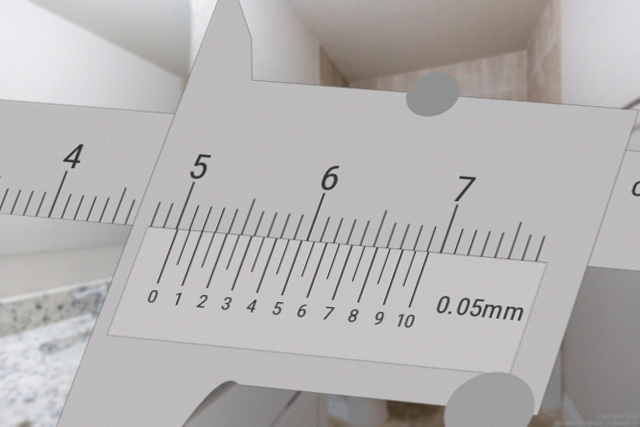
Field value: {"value": 50.1, "unit": "mm"}
